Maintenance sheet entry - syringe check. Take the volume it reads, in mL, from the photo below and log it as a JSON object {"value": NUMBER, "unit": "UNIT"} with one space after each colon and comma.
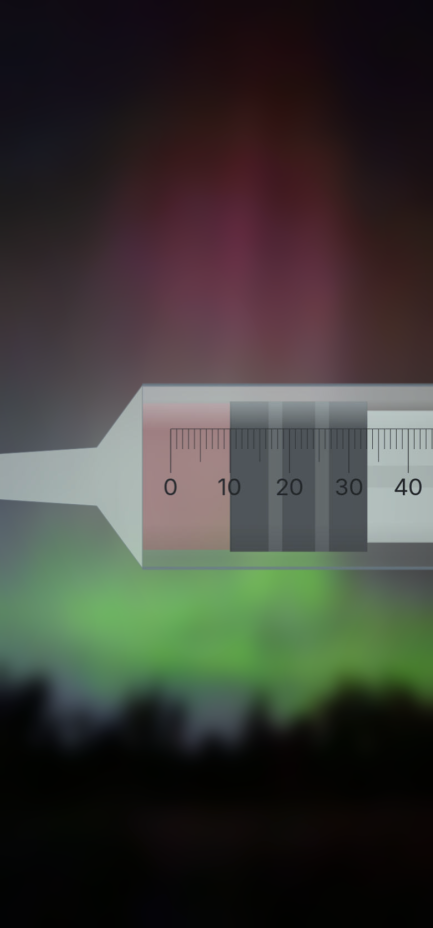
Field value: {"value": 10, "unit": "mL"}
